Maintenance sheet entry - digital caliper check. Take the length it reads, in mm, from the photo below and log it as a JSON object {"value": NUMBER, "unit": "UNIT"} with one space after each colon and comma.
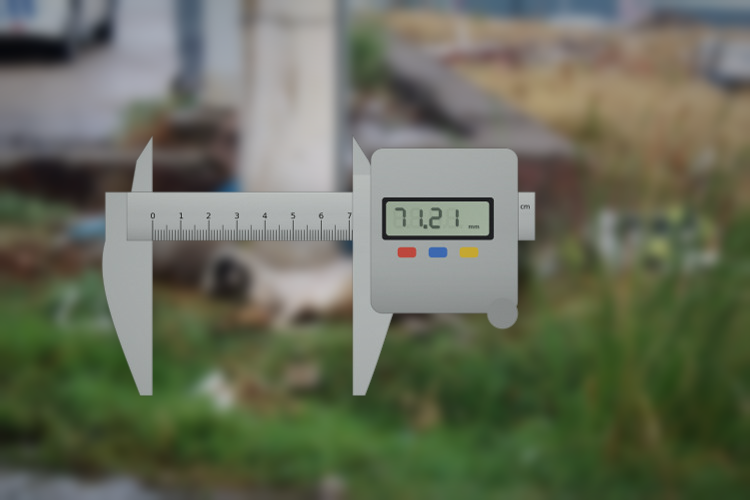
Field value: {"value": 71.21, "unit": "mm"}
